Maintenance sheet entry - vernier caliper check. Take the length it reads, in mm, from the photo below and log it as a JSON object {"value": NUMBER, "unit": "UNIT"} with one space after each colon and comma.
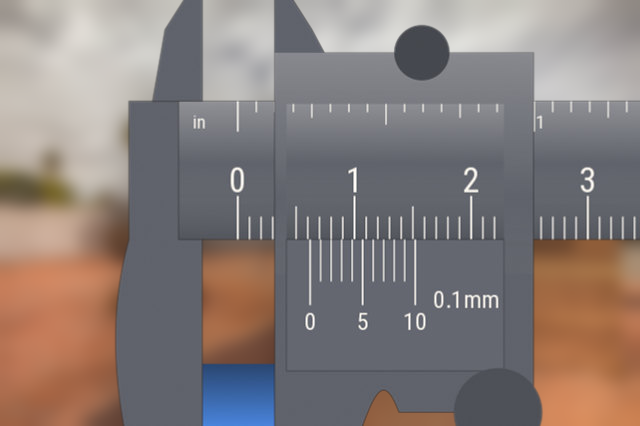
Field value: {"value": 6.2, "unit": "mm"}
